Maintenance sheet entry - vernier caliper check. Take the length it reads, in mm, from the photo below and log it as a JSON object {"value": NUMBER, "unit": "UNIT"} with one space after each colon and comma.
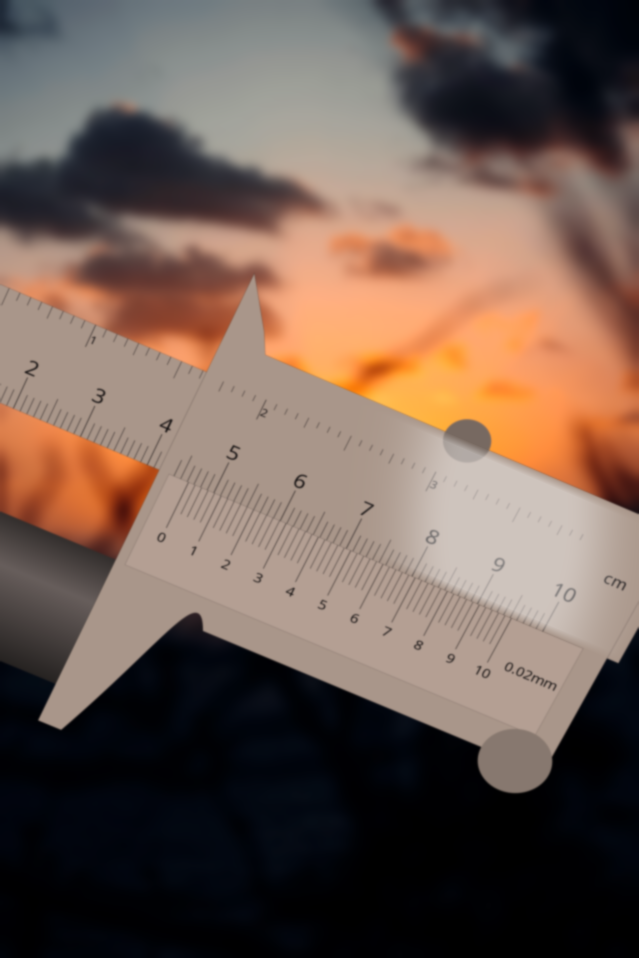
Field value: {"value": 46.2, "unit": "mm"}
